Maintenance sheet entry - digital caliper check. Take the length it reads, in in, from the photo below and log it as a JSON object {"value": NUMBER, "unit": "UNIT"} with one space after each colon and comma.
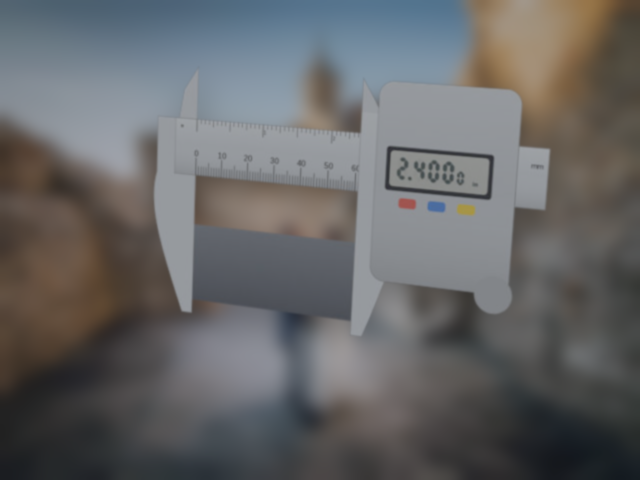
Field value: {"value": 2.4000, "unit": "in"}
